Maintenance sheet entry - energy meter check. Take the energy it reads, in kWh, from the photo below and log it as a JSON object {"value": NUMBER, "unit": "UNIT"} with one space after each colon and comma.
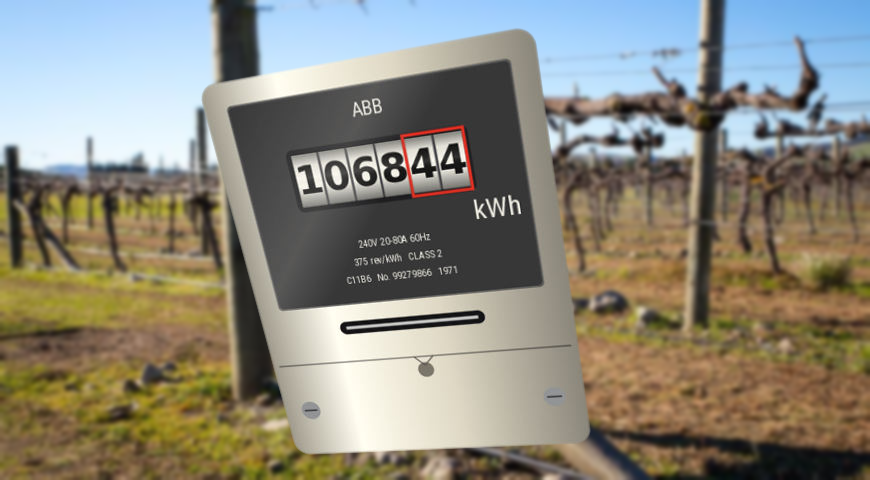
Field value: {"value": 1068.44, "unit": "kWh"}
